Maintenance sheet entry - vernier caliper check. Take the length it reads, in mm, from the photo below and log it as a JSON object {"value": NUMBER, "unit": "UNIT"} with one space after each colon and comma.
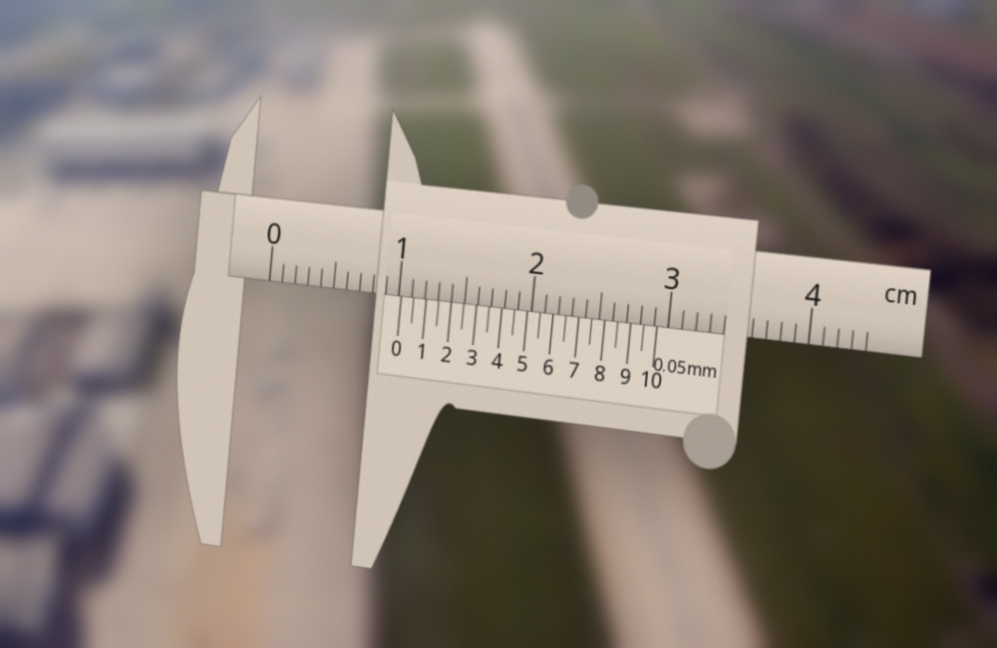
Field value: {"value": 10.2, "unit": "mm"}
